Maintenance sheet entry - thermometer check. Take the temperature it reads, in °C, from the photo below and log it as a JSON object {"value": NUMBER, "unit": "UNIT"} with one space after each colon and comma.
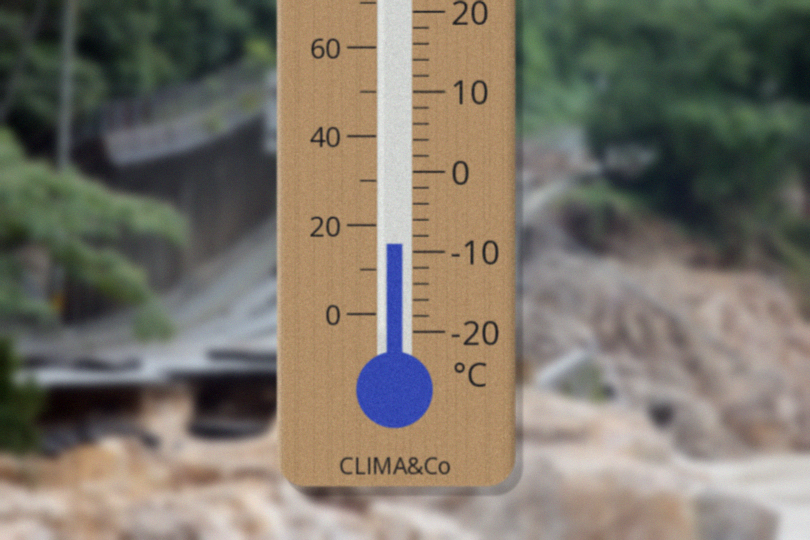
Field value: {"value": -9, "unit": "°C"}
